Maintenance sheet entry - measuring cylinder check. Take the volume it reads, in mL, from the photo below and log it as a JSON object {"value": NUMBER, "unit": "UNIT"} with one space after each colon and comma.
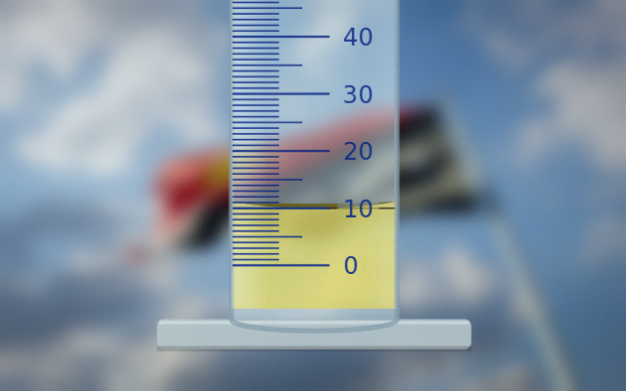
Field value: {"value": 10, "unit": "mL"}
